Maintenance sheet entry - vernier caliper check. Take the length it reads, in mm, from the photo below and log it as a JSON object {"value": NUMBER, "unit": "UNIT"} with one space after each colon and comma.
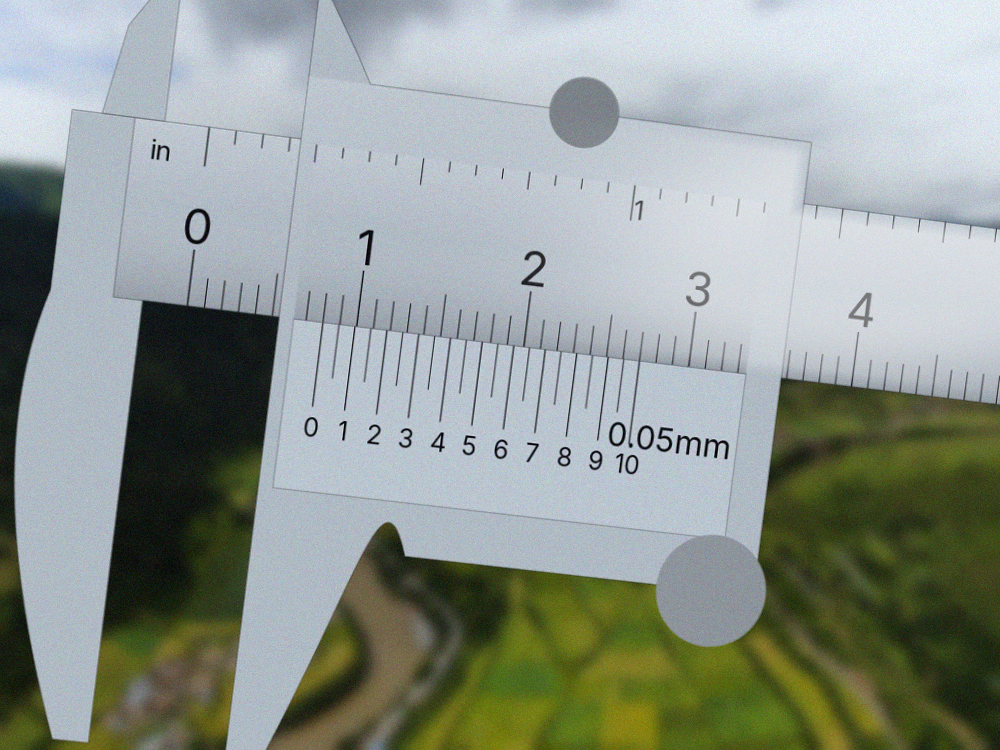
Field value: {"value": 8.0, "unit": "mm"}
